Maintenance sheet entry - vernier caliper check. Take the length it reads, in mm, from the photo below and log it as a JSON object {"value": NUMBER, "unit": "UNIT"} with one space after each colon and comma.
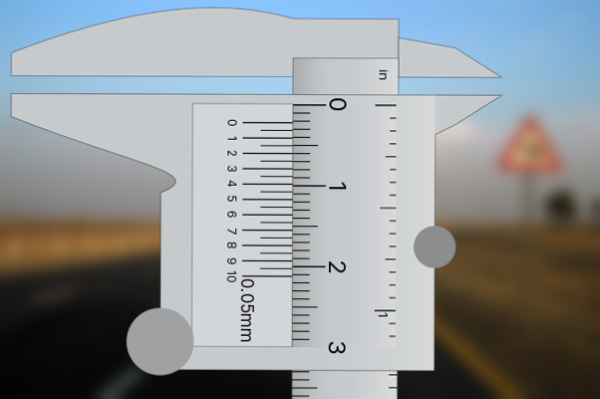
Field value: {"value": 2.2, "unit": "mm"}
